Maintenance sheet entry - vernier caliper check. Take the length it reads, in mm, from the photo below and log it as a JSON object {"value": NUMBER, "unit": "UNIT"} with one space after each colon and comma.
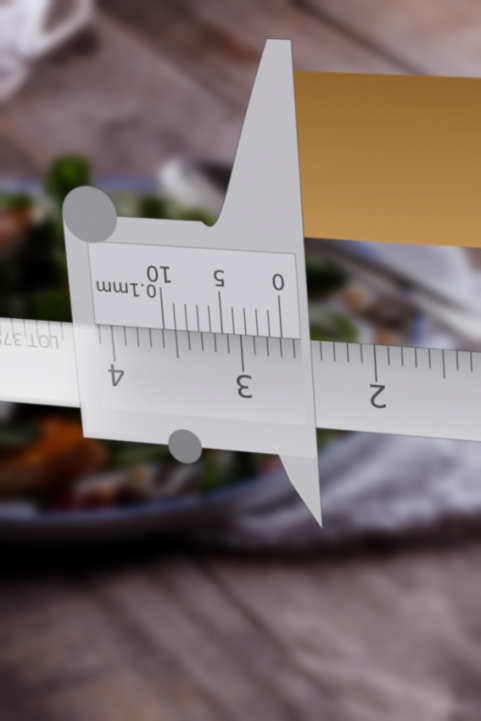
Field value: {"value": 26.9, "unit": "mm"}
